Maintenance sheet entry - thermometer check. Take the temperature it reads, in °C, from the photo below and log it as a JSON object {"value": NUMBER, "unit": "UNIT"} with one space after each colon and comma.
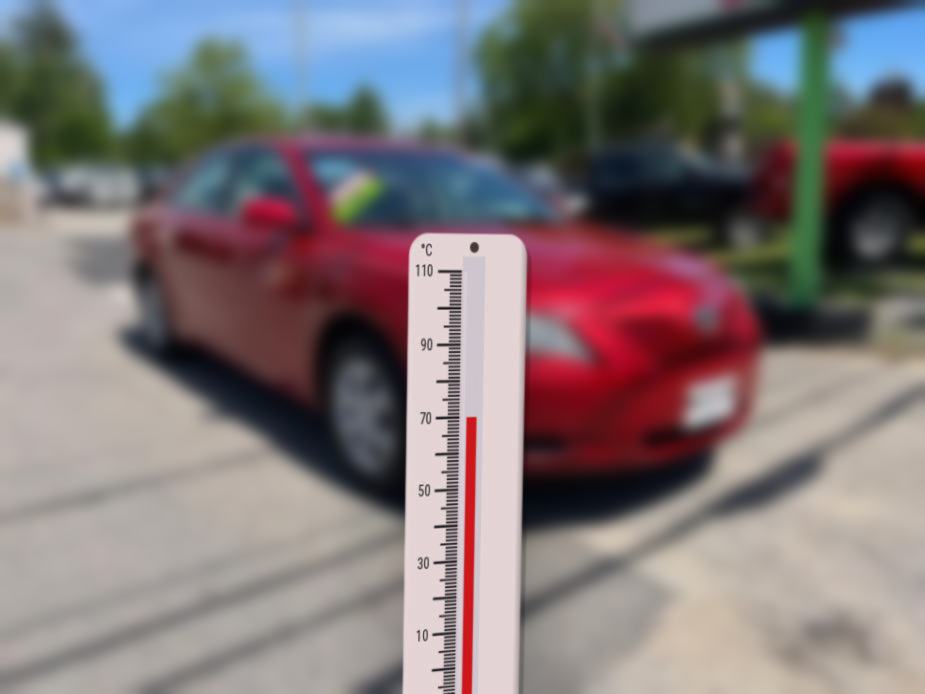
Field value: {"value": 70, "unit": "°C"}
